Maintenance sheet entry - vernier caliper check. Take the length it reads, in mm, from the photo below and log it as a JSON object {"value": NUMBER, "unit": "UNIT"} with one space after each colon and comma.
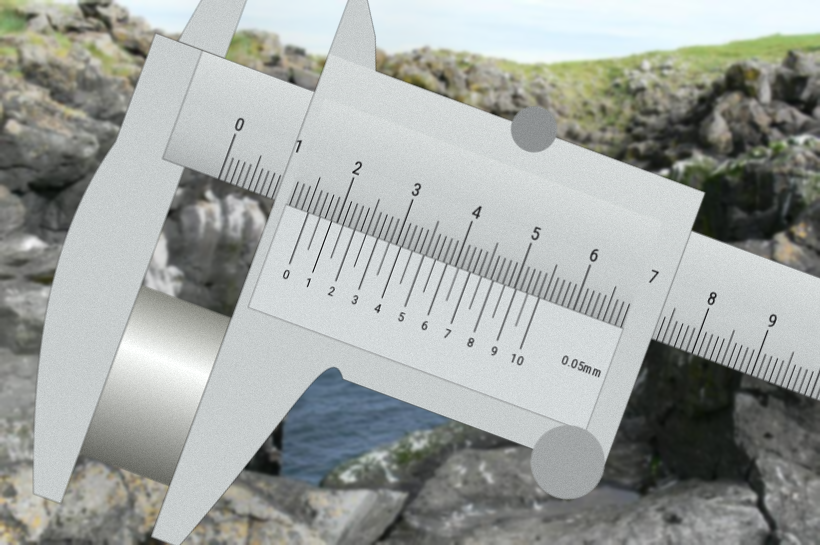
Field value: {"value": 15.2, "unit": "mm"}
